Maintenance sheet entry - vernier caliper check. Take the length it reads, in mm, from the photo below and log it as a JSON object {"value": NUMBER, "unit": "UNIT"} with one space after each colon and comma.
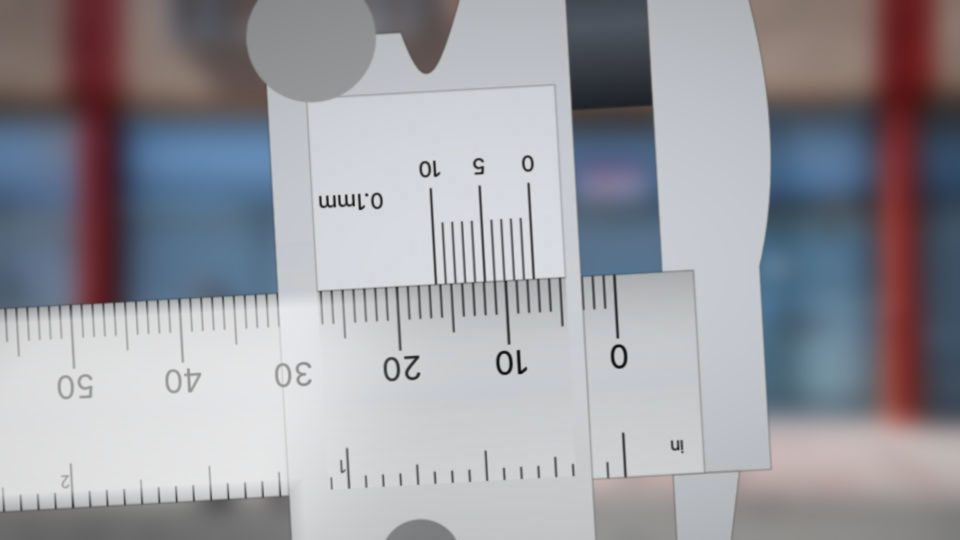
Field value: {"value": 7.4, "unit": "mm"}
